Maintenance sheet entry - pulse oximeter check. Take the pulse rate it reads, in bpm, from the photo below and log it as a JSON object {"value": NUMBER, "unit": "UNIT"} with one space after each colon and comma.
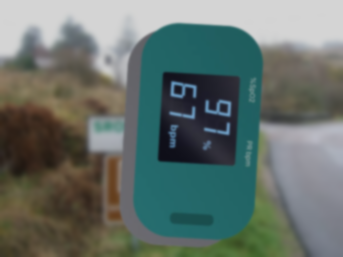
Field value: {"value": 67, "unit": "bpm"}
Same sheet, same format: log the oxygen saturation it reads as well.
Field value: {"value": 97, "unit": "%"}
